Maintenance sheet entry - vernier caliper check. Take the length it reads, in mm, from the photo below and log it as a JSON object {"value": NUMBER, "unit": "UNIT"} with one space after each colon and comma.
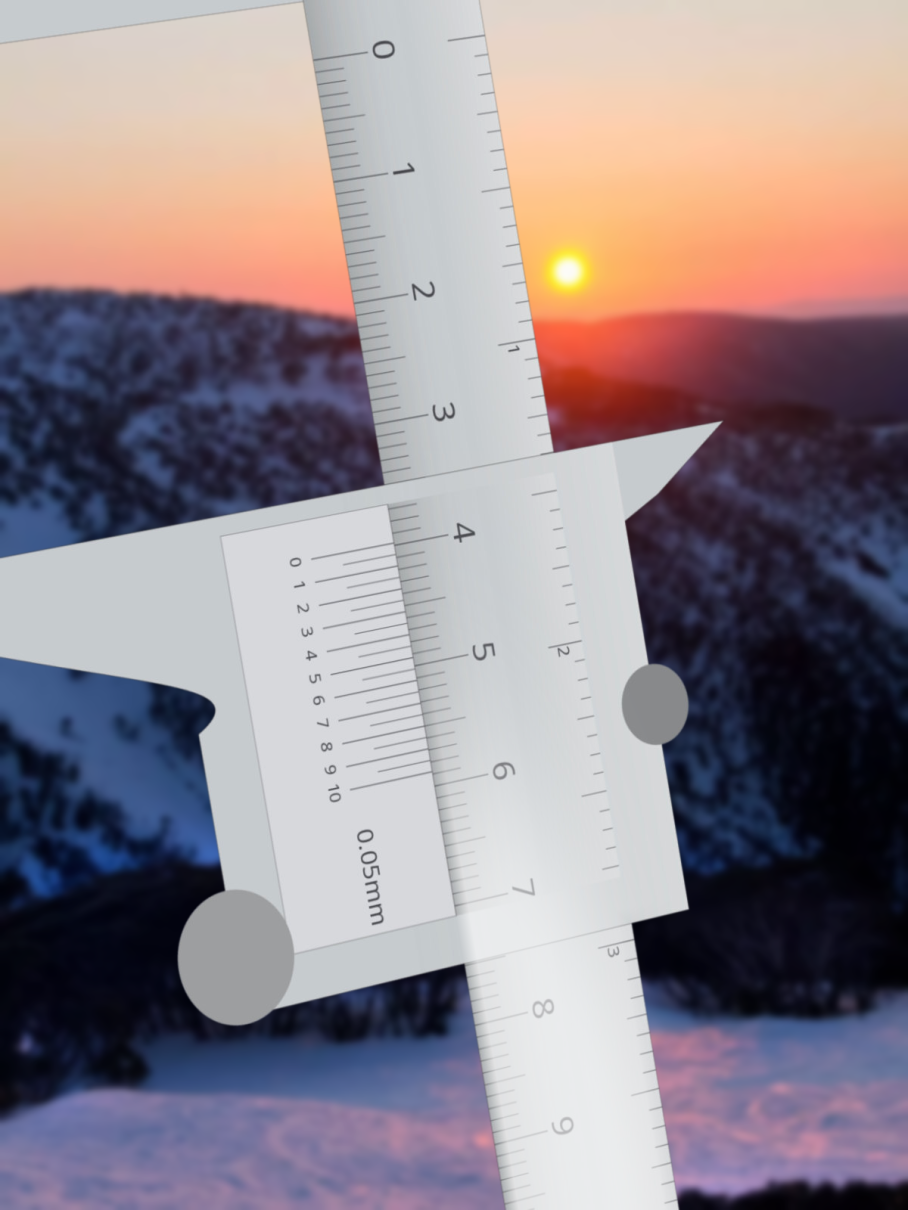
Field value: {"value": 39.8, "unit": "mm"}
